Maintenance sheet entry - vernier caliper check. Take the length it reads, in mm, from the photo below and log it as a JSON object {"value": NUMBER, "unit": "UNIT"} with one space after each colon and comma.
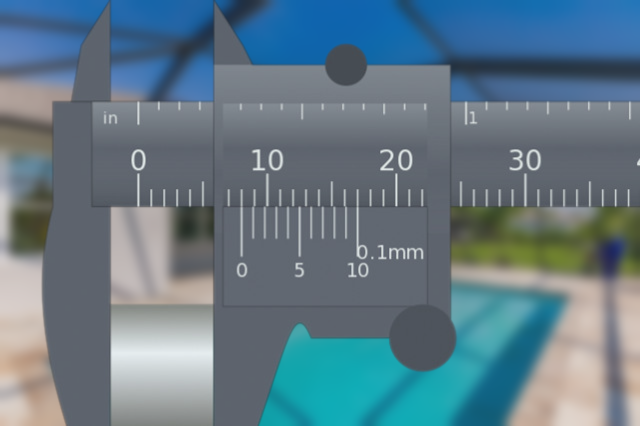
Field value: {"value": 8.0, "unit": "mm"}
